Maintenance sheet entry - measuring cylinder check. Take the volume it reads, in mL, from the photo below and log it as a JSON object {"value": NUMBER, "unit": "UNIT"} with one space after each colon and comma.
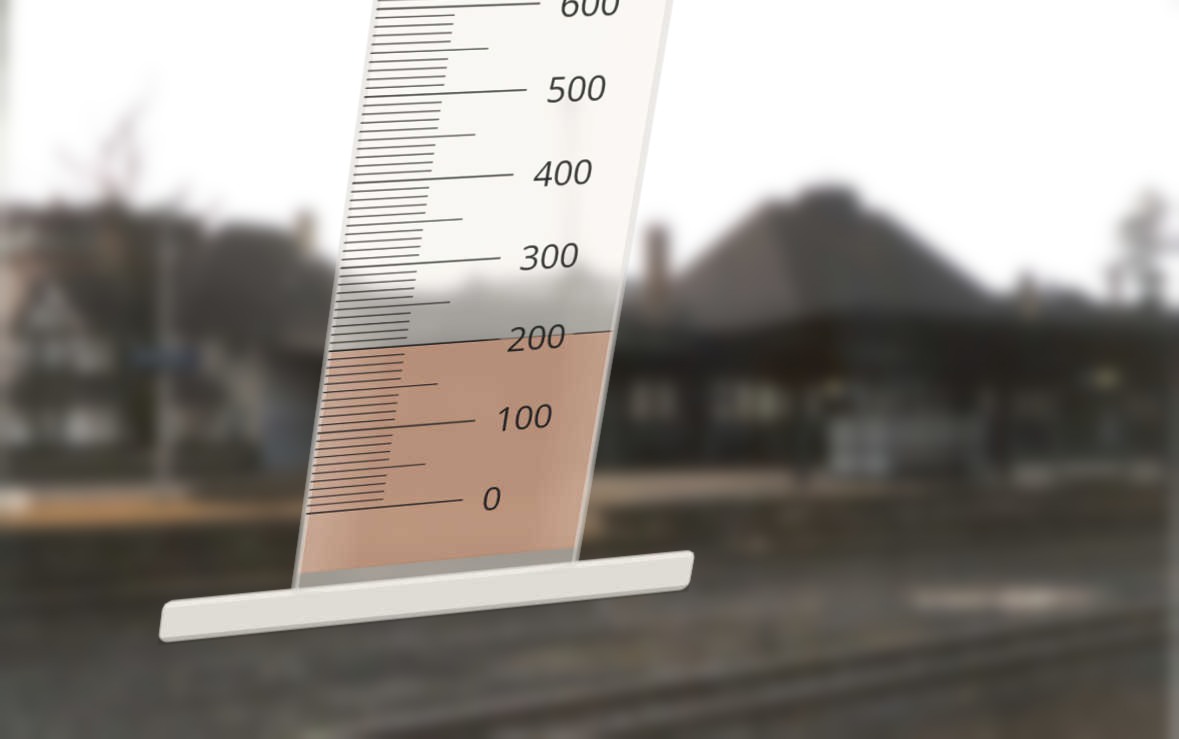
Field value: {"value": 200, "unit": "mL"}
